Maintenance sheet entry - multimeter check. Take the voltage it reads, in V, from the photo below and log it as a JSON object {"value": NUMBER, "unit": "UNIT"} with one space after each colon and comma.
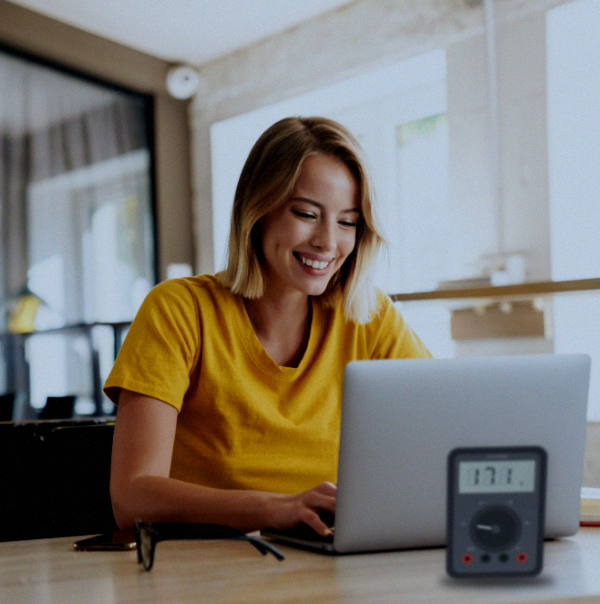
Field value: {"value": 171, "unit": "V"}
